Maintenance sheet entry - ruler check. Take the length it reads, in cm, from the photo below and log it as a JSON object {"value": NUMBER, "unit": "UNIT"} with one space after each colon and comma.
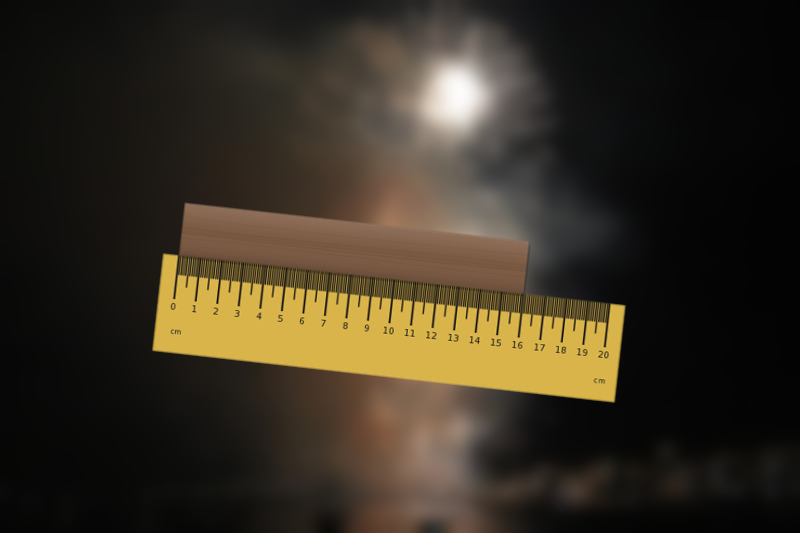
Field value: {"value": 16, "unit": "cm"}
